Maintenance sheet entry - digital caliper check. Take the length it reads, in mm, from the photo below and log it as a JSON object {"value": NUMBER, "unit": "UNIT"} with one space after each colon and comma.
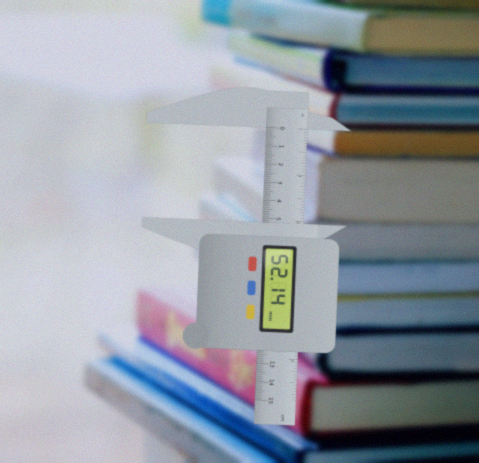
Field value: {"value": 52.14, "unit": "mm"}
